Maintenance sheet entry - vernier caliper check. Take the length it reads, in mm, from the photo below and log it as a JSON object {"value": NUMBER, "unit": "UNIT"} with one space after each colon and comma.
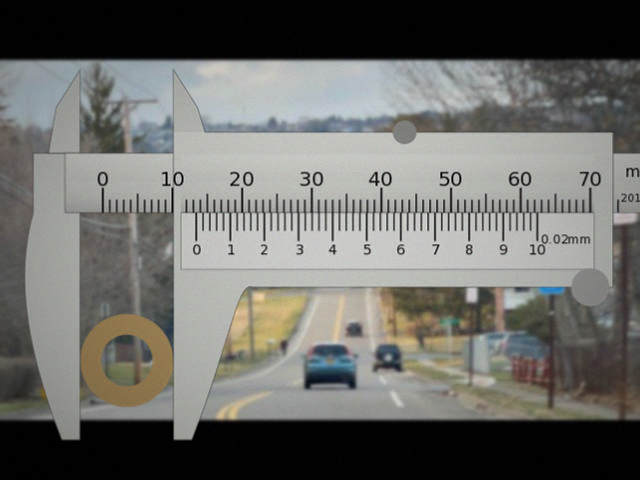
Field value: {"value": 13.4, "unit": "mm"}
